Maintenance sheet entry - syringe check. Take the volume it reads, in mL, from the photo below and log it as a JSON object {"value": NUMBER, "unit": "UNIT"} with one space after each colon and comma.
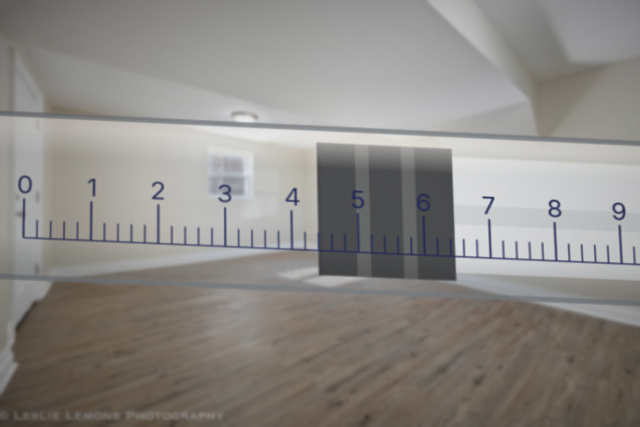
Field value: {"value": 4.4, "unit": "mL"}
